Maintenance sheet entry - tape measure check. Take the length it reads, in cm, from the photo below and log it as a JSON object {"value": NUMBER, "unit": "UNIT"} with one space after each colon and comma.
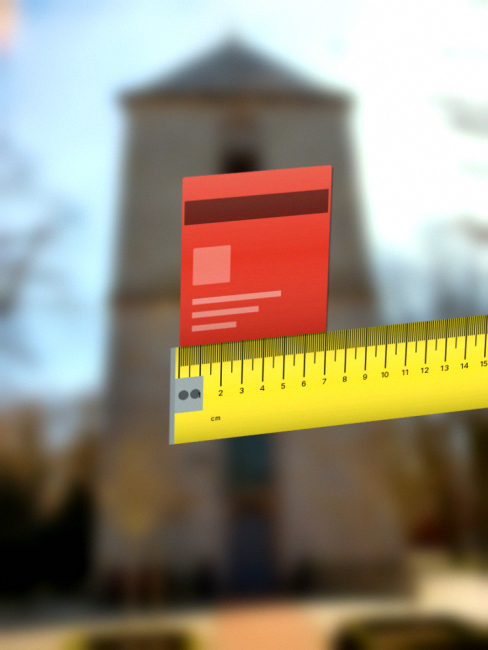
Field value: {"value": 7, "unit": "cm"}
